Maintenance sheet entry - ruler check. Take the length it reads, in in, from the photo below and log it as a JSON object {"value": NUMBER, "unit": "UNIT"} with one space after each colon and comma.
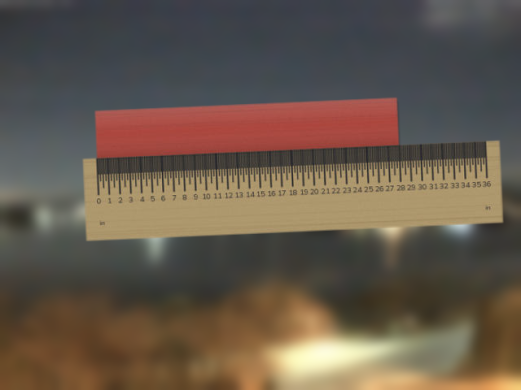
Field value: {"value": 28, "unit": "in"}
